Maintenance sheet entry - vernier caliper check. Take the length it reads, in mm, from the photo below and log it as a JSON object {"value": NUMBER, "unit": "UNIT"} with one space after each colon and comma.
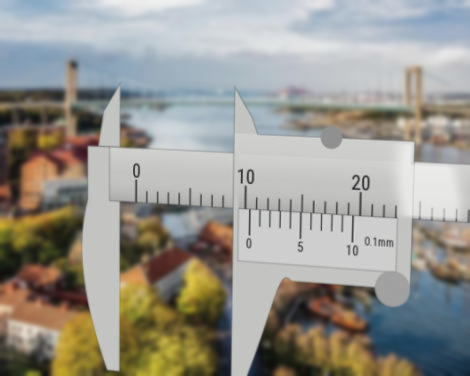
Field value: {"value": 10.4, "unit": "mm"}
